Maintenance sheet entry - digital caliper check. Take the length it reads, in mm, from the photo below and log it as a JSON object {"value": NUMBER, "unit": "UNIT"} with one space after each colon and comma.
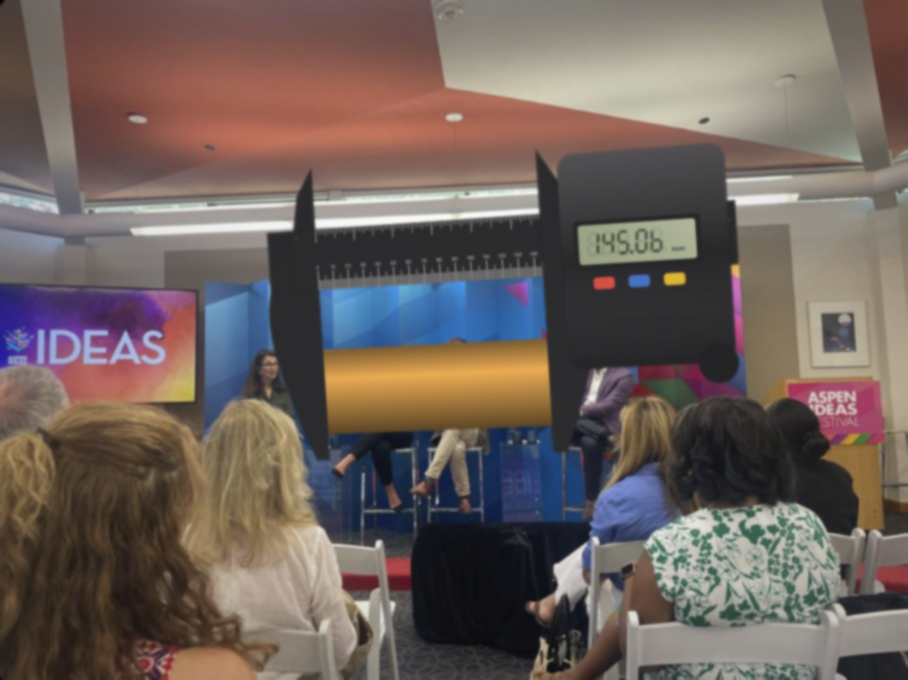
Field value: {"value": 145.06, "unit": "mm"}
